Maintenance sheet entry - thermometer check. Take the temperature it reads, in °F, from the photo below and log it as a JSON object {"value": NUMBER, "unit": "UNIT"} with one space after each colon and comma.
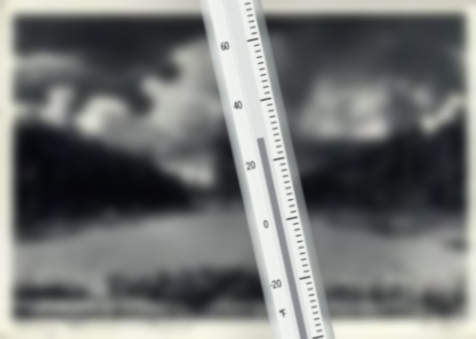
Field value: {"value": 28, "unit": "°F"}
